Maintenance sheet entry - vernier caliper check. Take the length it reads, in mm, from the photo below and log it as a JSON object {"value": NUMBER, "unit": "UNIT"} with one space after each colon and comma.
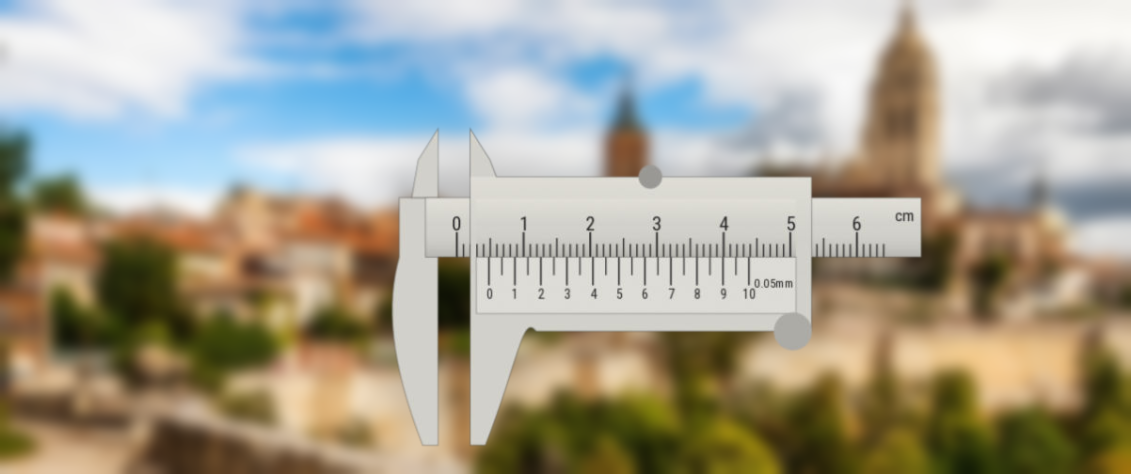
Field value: {"value": 4.8, "unit": "mm"}
